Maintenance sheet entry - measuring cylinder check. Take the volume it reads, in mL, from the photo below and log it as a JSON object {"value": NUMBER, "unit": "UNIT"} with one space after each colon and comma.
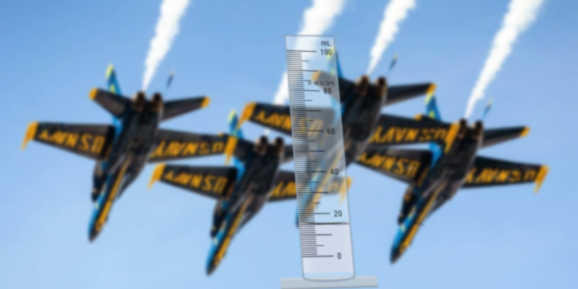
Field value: {"value": 15, "unit": "mL"}
